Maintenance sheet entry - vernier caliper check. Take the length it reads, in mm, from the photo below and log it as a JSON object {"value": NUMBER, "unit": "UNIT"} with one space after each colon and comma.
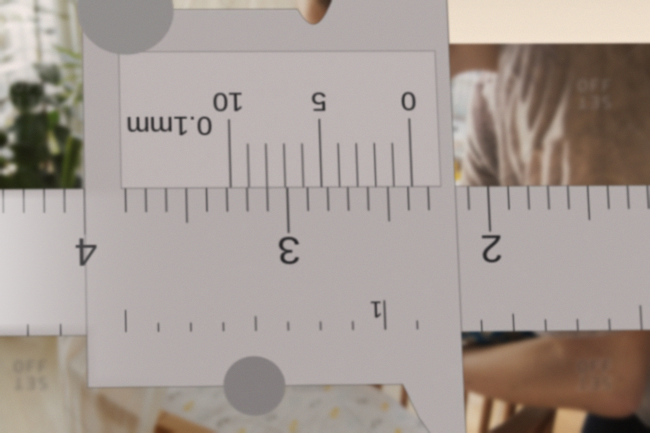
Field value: {"value": 23.8, "unit": "mm"}
